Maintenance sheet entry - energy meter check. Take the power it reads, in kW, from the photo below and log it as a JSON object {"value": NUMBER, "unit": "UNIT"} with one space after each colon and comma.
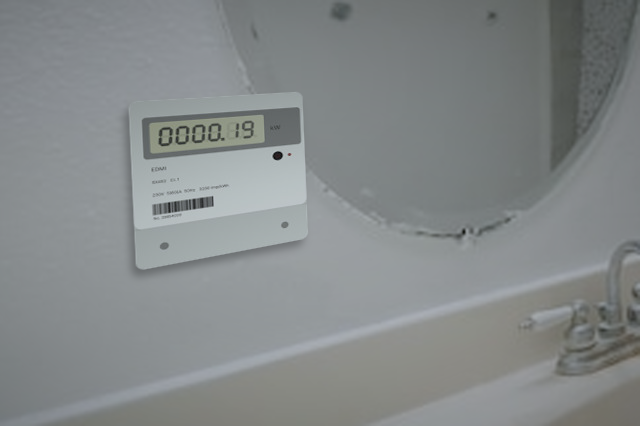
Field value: {"value": 0.19, "unit": "kW"}
